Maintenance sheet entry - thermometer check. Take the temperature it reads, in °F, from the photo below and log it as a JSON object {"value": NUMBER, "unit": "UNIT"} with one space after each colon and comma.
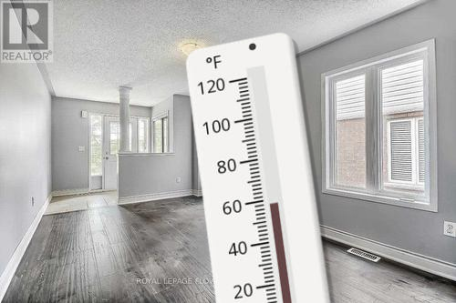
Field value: {"value": 58, "unit": "°F"}
